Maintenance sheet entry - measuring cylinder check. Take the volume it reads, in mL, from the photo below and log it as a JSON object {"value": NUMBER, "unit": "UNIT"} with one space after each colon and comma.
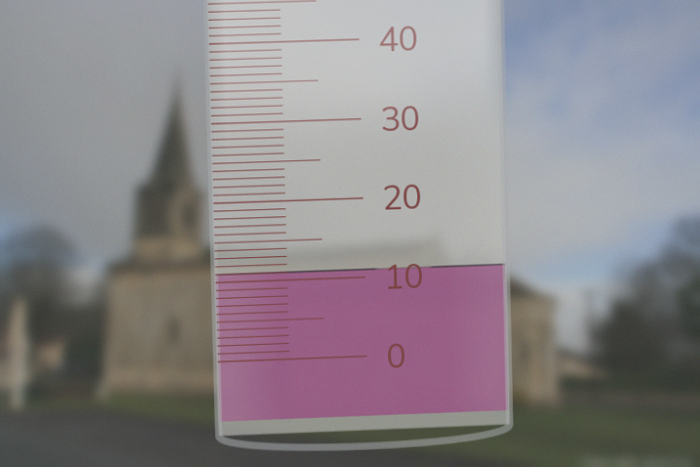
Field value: {"value": 11, "unit": "mL"}
